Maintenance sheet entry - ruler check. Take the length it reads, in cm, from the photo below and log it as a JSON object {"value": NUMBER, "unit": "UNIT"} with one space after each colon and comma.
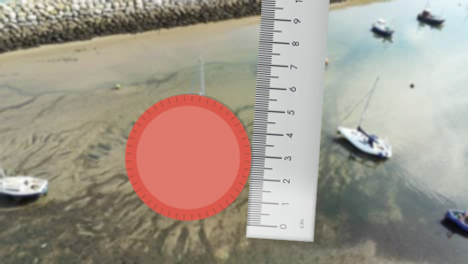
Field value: {"value": 5.5, "unit": "cm"}
